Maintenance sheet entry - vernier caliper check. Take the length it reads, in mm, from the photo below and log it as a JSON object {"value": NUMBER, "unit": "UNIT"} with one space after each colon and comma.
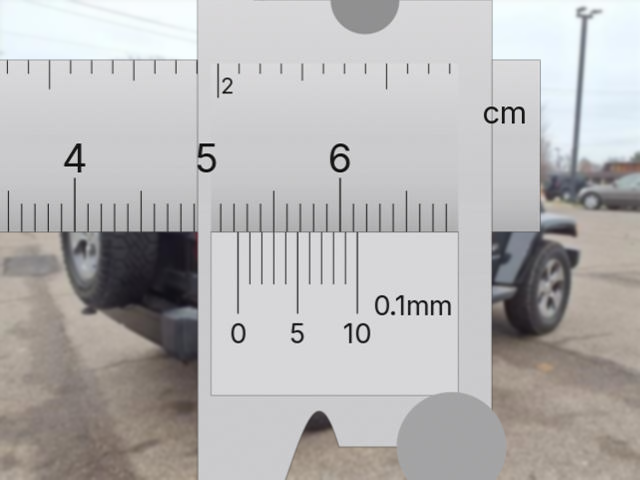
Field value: {"value": 52.3, "unit": "mm"}
